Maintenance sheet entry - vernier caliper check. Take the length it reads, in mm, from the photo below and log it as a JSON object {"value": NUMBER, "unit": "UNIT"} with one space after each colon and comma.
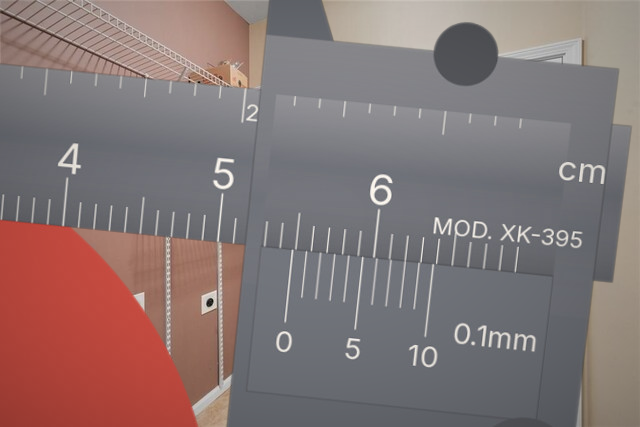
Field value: {"value": 54.8, "unit": "mm"}
